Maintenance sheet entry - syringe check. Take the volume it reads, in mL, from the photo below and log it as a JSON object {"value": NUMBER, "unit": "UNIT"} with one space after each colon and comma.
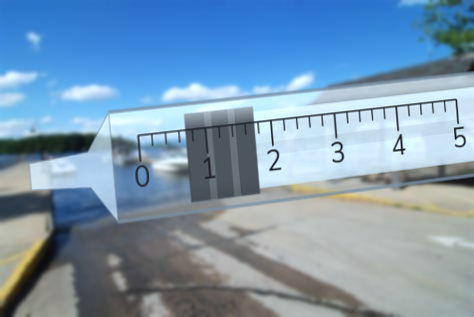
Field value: {"value": 0.7, "unit": "mL"}
